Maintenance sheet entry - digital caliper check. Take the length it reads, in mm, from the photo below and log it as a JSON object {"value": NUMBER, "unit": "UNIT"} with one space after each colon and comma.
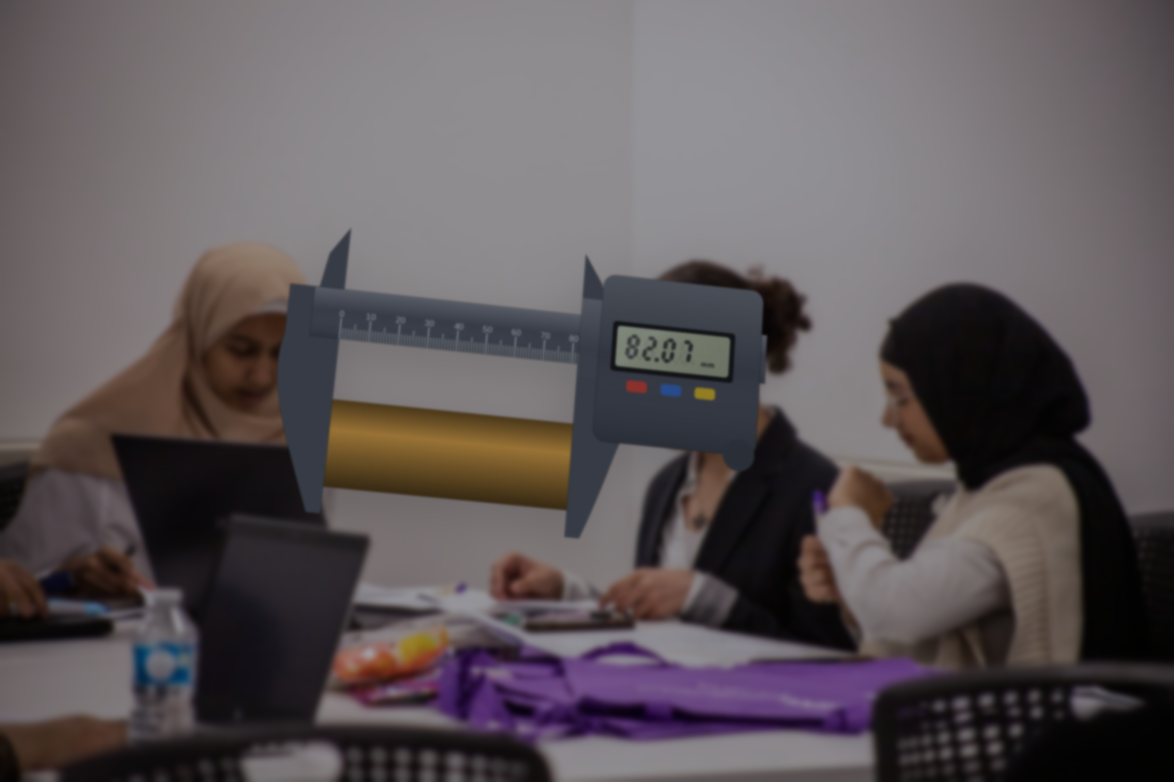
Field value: {"value": 82.07, "unit": "mm"}
